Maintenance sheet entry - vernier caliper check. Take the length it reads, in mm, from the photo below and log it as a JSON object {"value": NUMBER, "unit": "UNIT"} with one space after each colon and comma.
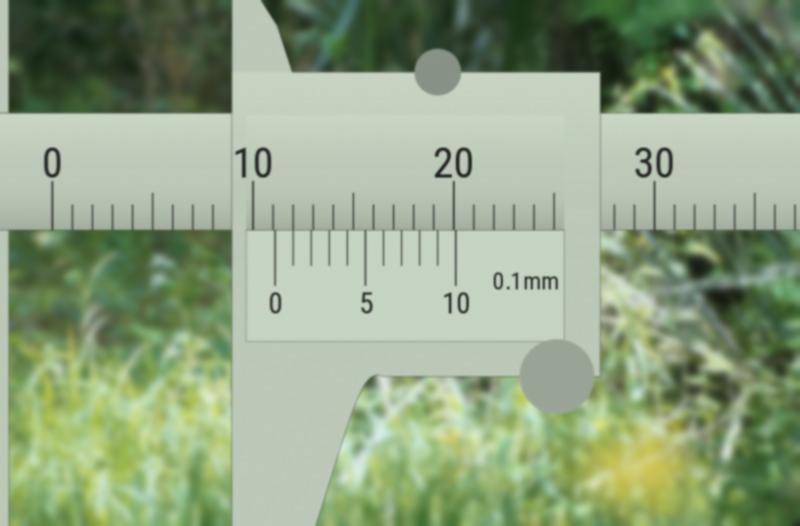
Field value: {"value": 11.1, "unit": "mm"}
